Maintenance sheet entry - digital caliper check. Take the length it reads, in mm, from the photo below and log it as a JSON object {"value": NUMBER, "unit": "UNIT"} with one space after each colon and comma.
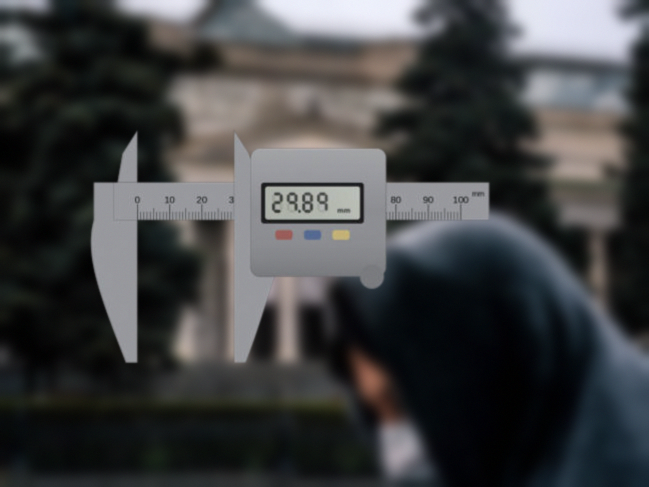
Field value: {"value": 29.89, "unit": "mm"}
